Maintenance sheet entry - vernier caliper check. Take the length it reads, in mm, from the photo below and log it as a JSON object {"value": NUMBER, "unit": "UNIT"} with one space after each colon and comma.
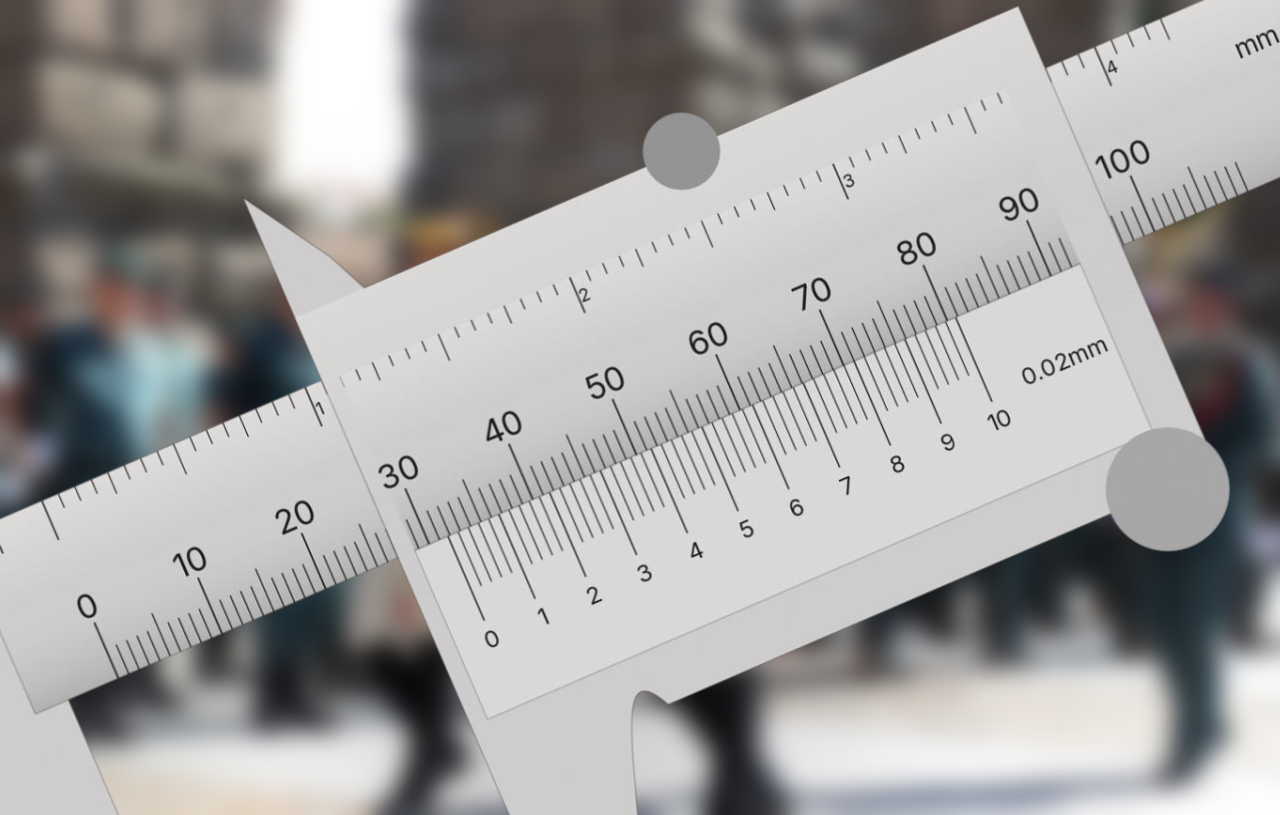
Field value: {"value": 31.8, "unit": "mm"}
